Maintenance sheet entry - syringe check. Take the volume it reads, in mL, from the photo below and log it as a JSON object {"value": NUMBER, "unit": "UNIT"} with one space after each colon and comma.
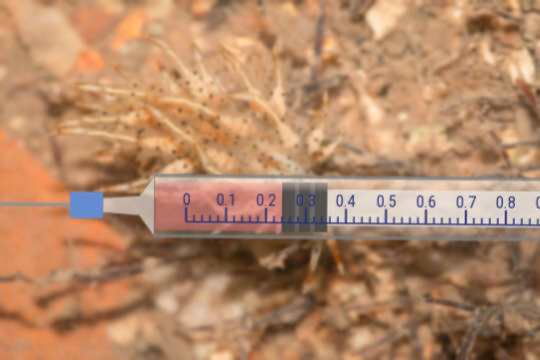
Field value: {"value": 0.24, "unit": "mL"}
